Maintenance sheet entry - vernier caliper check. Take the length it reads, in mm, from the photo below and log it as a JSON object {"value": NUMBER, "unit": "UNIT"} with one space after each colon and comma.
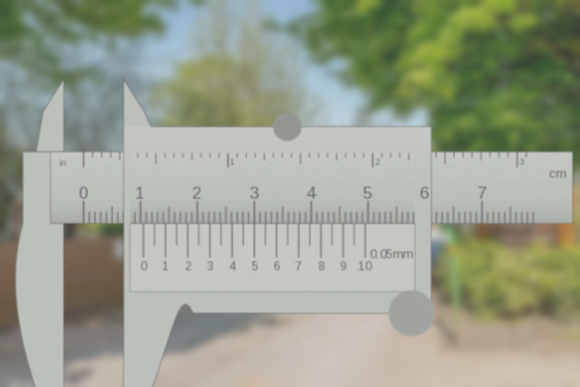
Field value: {"value": 10.5, "unit": "mm"}
